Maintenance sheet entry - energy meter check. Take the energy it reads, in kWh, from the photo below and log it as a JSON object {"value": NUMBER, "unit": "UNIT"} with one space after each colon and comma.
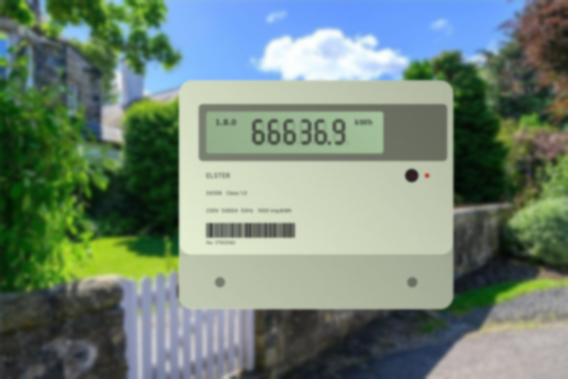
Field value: {"value": 66636.9, "unit": "kWh"}
